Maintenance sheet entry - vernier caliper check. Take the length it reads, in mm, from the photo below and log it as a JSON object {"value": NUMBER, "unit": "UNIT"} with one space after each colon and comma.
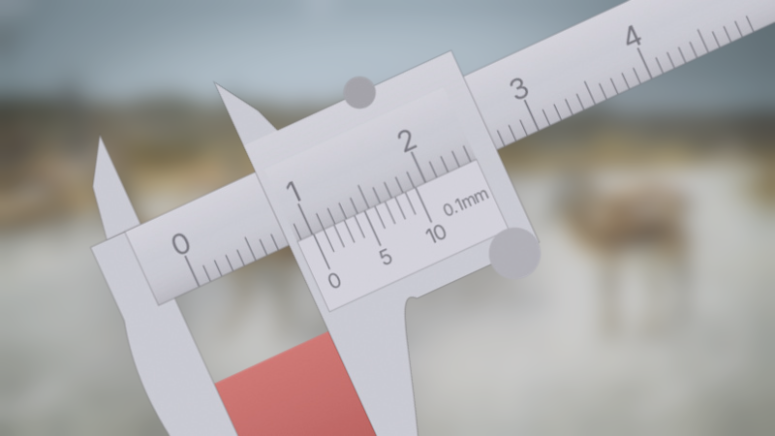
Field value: {"value": 10.1, "unit": "mm"}
